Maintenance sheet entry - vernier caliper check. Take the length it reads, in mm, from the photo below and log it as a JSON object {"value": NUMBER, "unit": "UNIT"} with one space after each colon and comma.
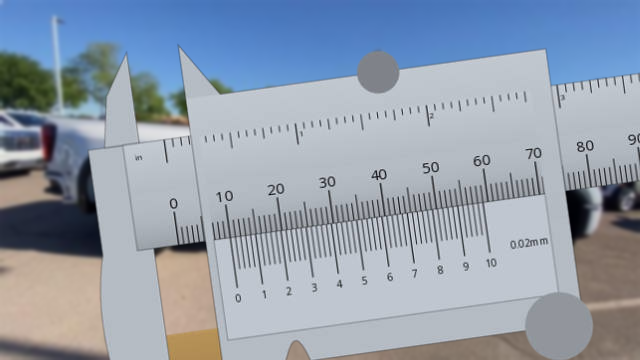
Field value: {"value": 10.0, "unit": "mm"}
